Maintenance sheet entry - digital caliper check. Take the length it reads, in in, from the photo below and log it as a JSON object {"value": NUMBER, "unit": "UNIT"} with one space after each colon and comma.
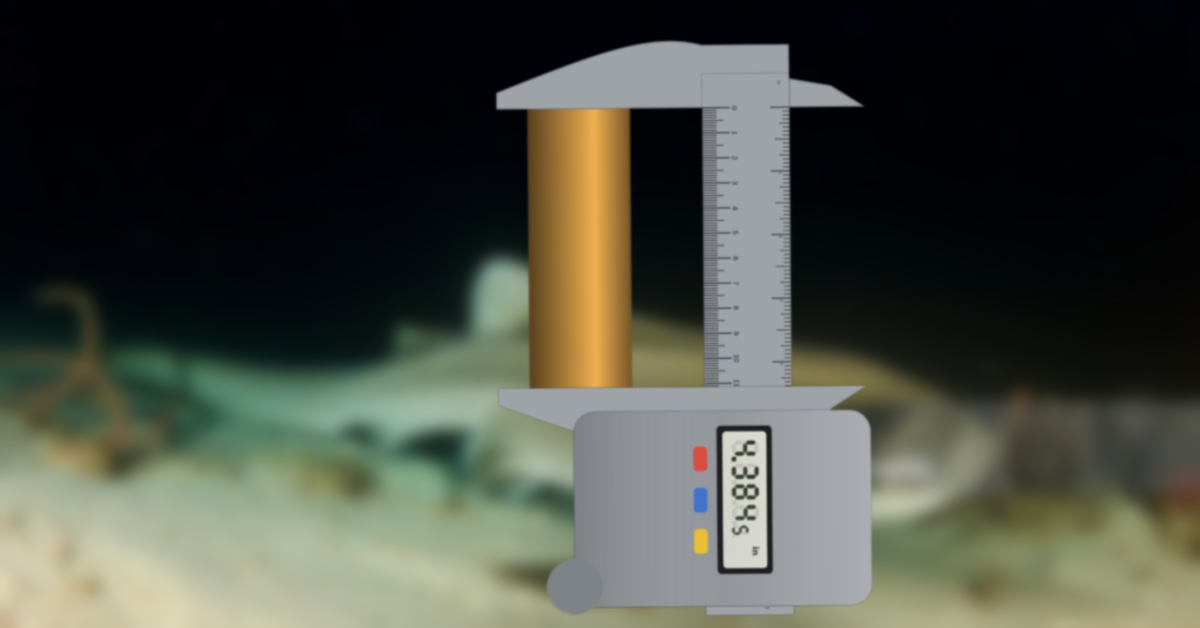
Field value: {"value": 4.3845, "unit": "in"}
